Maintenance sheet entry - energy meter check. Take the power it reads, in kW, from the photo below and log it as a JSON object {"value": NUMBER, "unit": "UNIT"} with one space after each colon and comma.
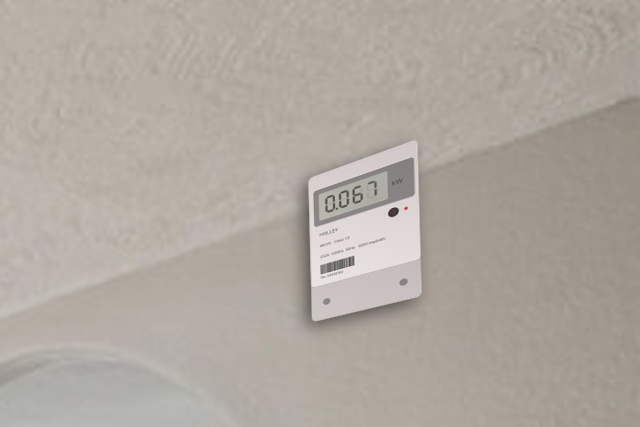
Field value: {"value": 0.067, "unit": "kW"}
